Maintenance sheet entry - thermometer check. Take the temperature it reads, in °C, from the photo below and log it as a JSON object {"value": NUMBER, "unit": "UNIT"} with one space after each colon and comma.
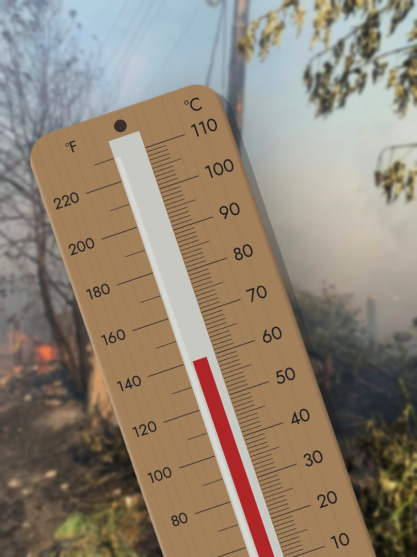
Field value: {"value": 60, "unit": "°C"}
